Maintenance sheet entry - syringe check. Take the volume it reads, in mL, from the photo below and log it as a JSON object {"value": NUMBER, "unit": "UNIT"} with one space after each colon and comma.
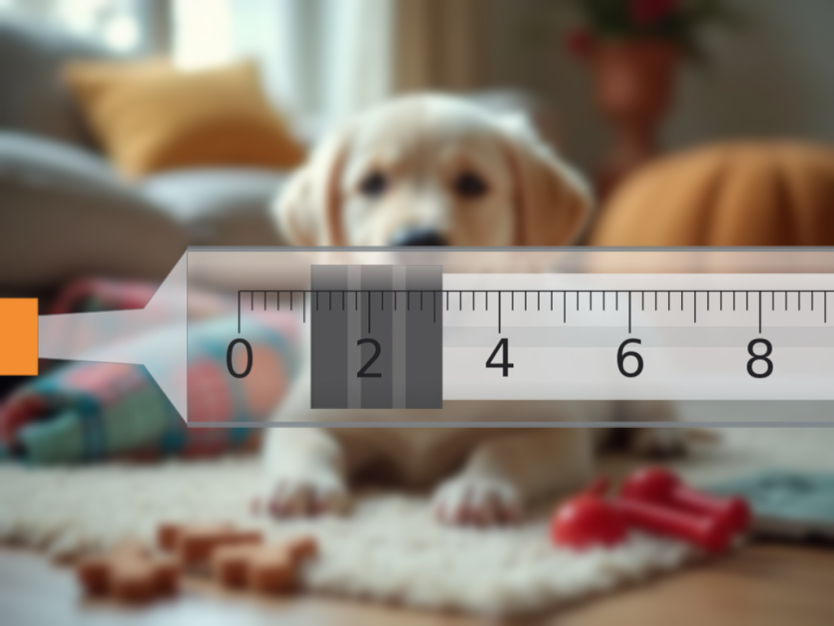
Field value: {"value": 1.1, "unit": "mL"}
